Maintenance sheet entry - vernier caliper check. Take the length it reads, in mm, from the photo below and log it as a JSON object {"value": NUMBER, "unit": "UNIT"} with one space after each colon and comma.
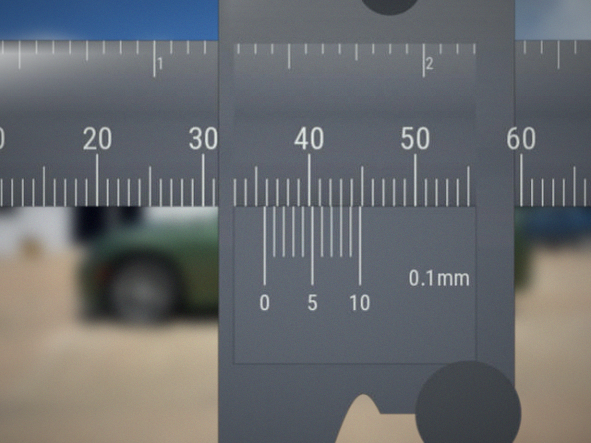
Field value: {"value": 35.8, "unit": "mm"}
